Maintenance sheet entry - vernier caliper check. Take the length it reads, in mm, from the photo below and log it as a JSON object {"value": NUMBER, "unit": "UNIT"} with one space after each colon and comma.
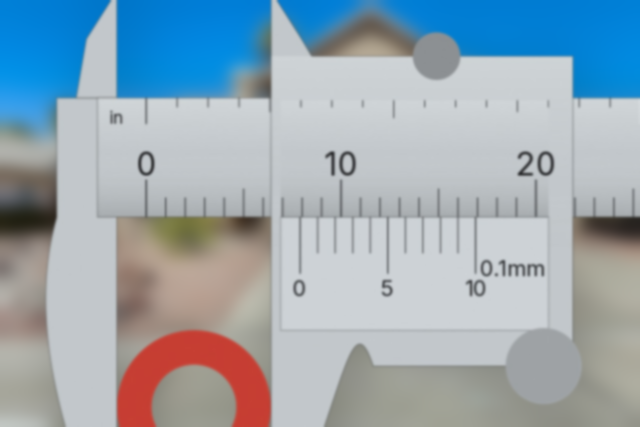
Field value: {"value": 7.9, "unit": "mm"}
